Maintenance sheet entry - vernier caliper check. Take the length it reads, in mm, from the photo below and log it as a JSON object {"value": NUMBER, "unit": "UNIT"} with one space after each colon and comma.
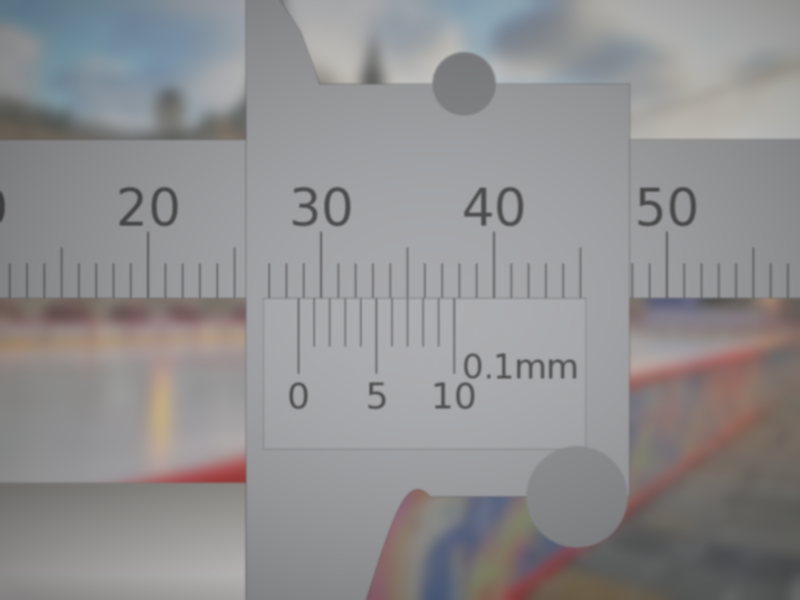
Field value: {"value": 28.7, "unit": "mm"}
